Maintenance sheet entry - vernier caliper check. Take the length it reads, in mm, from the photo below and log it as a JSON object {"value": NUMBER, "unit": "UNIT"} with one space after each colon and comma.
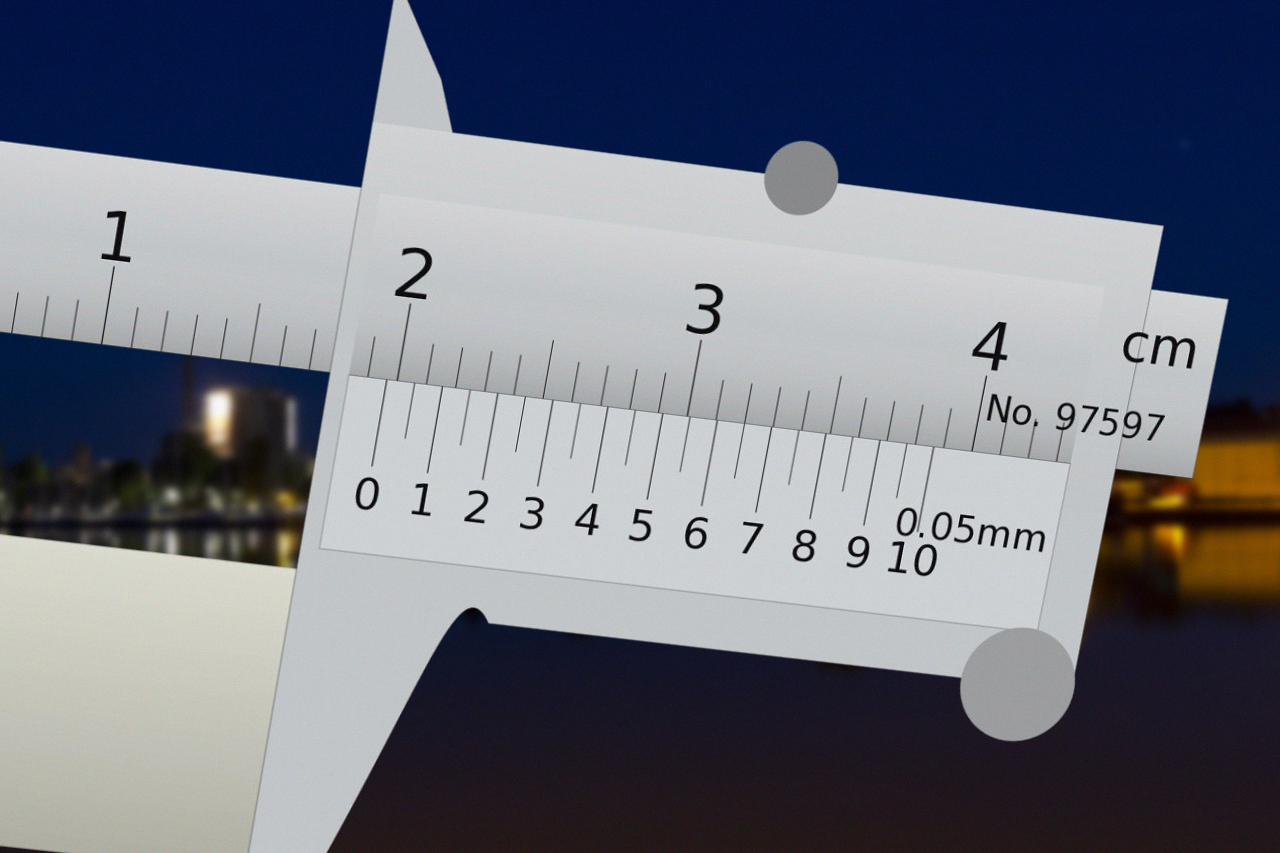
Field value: {"value": 19.65, "unit": "mm"}
